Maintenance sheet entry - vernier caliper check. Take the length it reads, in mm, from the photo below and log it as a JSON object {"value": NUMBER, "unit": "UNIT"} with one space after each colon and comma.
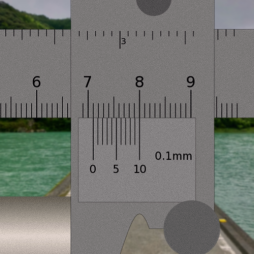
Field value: {"value": 71.0, "unit": "mm"}
